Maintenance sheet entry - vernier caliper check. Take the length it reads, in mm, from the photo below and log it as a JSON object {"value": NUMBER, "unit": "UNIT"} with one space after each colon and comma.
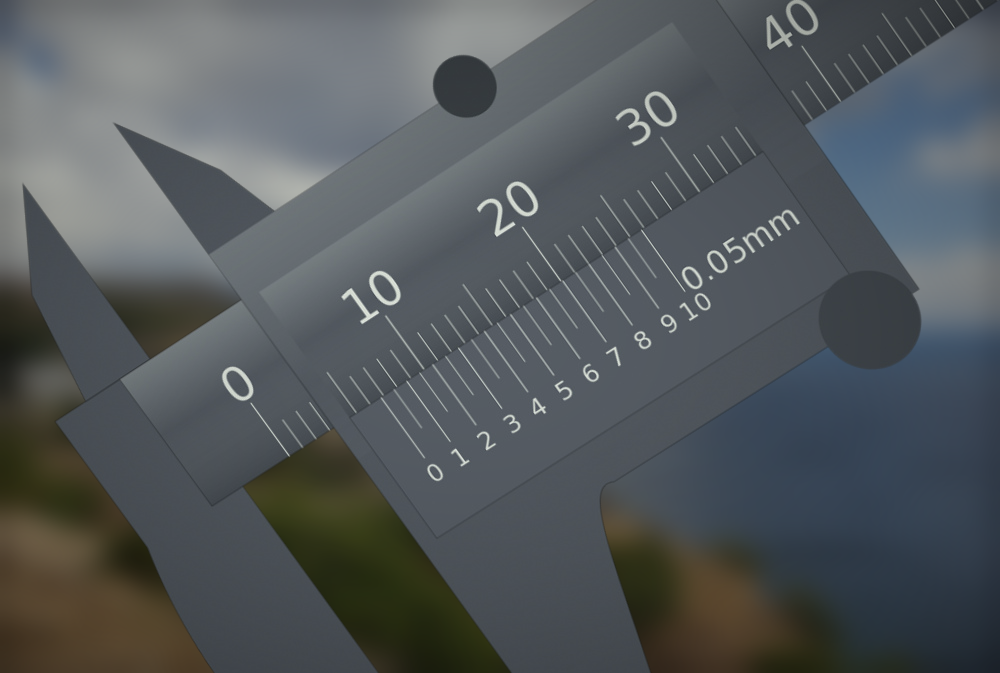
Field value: {"value": 6.8, "unit": "mm"}
